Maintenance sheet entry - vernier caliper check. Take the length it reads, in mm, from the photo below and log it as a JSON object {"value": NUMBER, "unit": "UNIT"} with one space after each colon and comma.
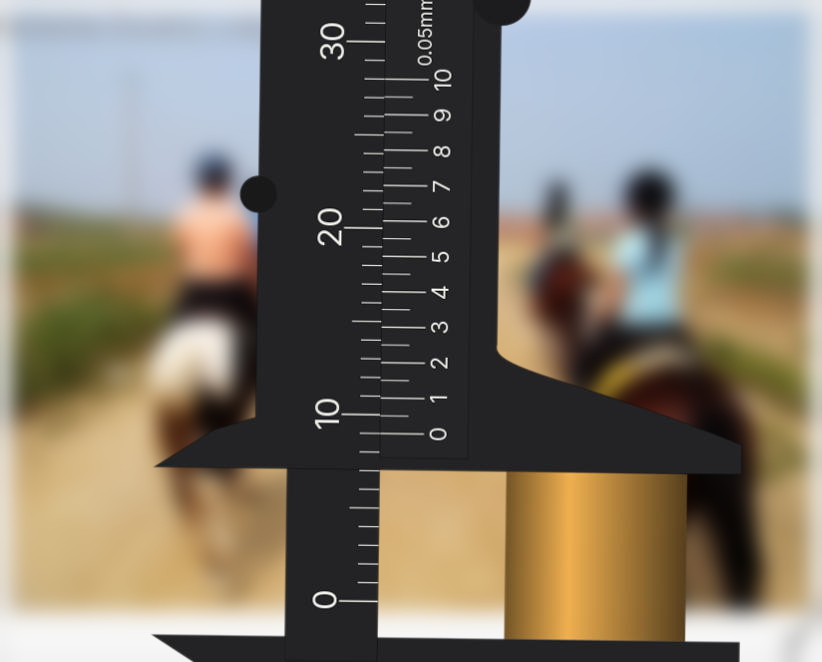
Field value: {"value": 9.0, "unit": "mm"}
